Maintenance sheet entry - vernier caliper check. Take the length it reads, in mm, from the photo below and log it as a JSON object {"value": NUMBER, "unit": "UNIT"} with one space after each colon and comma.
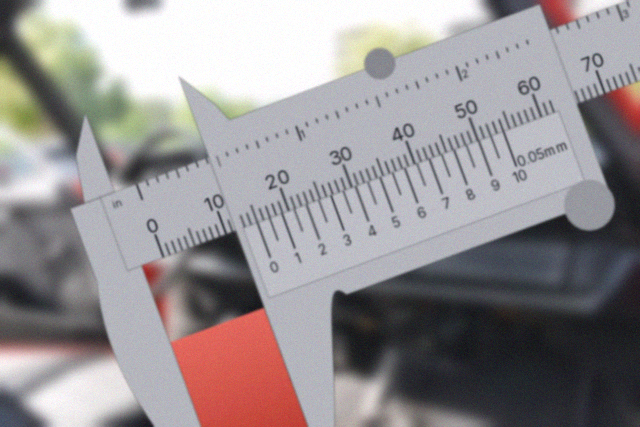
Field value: {"value": 15.0, "unit": "mm"}
